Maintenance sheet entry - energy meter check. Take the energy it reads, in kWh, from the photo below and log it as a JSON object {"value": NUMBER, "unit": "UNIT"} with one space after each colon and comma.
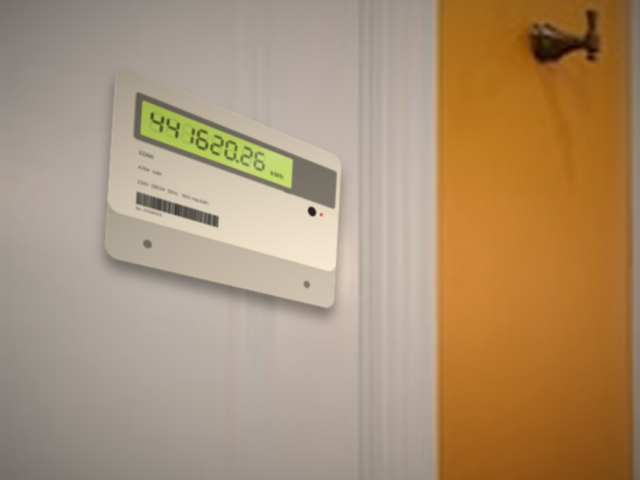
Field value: {"value": 441620.26, "unit": "kWh"}
